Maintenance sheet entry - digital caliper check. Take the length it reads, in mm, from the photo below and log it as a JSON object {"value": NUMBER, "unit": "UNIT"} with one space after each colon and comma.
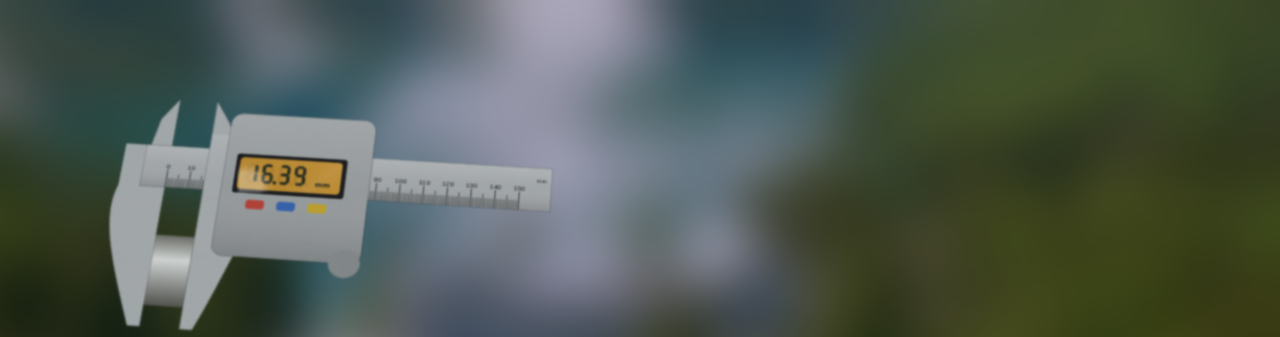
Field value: {"value": 16.39, "unit": "mm"}
